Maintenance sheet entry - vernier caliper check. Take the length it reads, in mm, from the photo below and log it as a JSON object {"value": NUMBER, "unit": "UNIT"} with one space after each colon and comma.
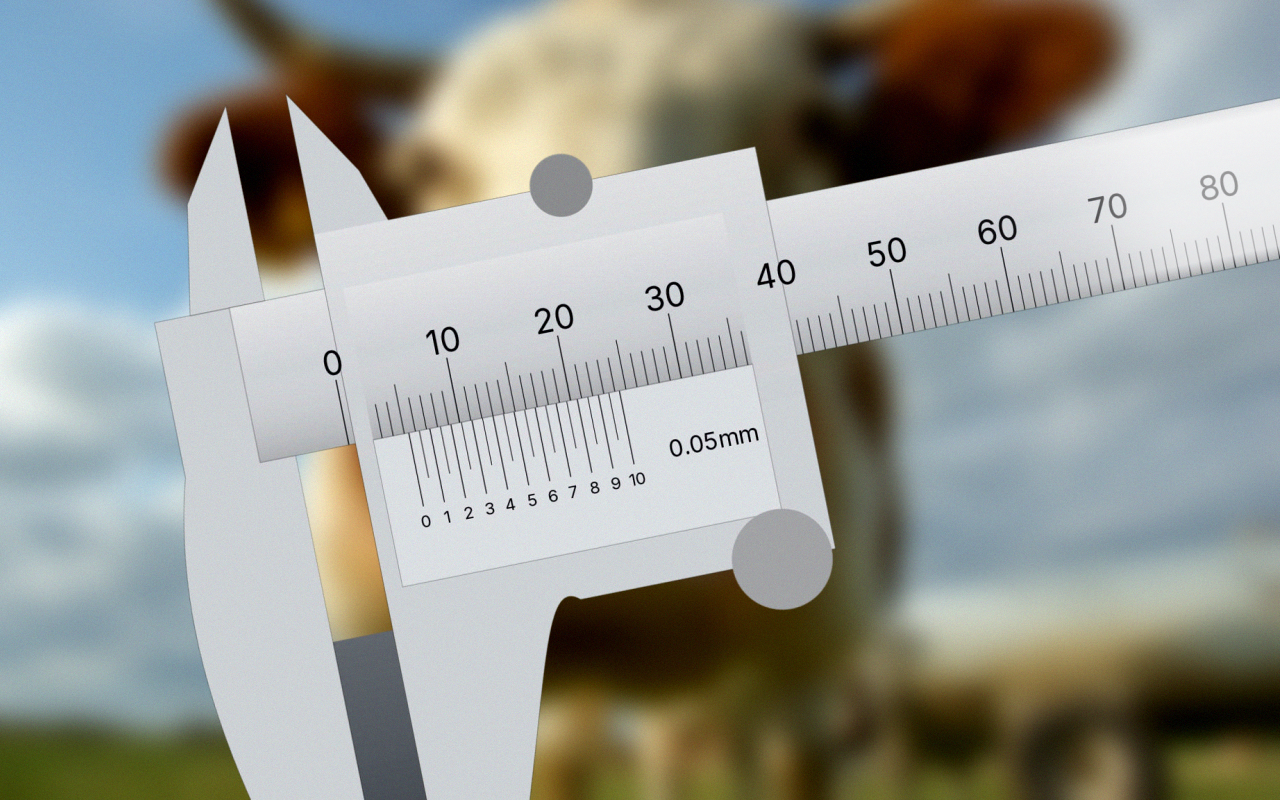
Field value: {"value": 5.4, "unit": "mm"}
